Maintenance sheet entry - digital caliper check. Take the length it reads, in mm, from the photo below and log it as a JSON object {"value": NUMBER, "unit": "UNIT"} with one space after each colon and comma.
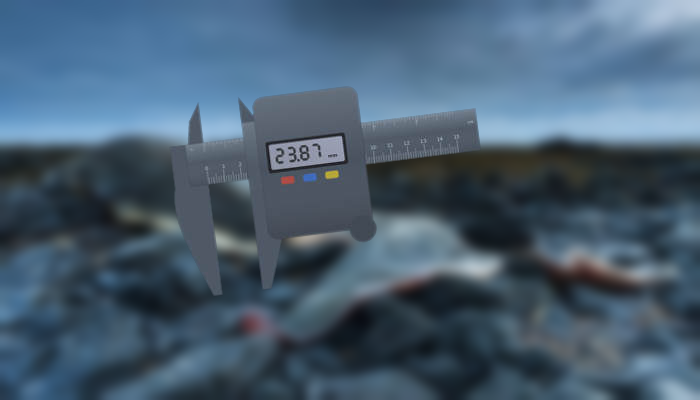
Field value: {"value": 23.87, "unit": "mm"}
